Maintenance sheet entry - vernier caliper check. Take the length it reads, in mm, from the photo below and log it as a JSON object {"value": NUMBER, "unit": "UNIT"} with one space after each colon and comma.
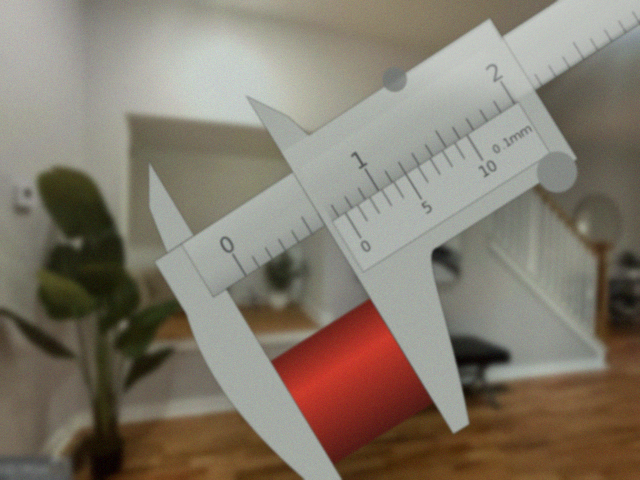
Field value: {"value": 7.5, "unit": "mm"}
